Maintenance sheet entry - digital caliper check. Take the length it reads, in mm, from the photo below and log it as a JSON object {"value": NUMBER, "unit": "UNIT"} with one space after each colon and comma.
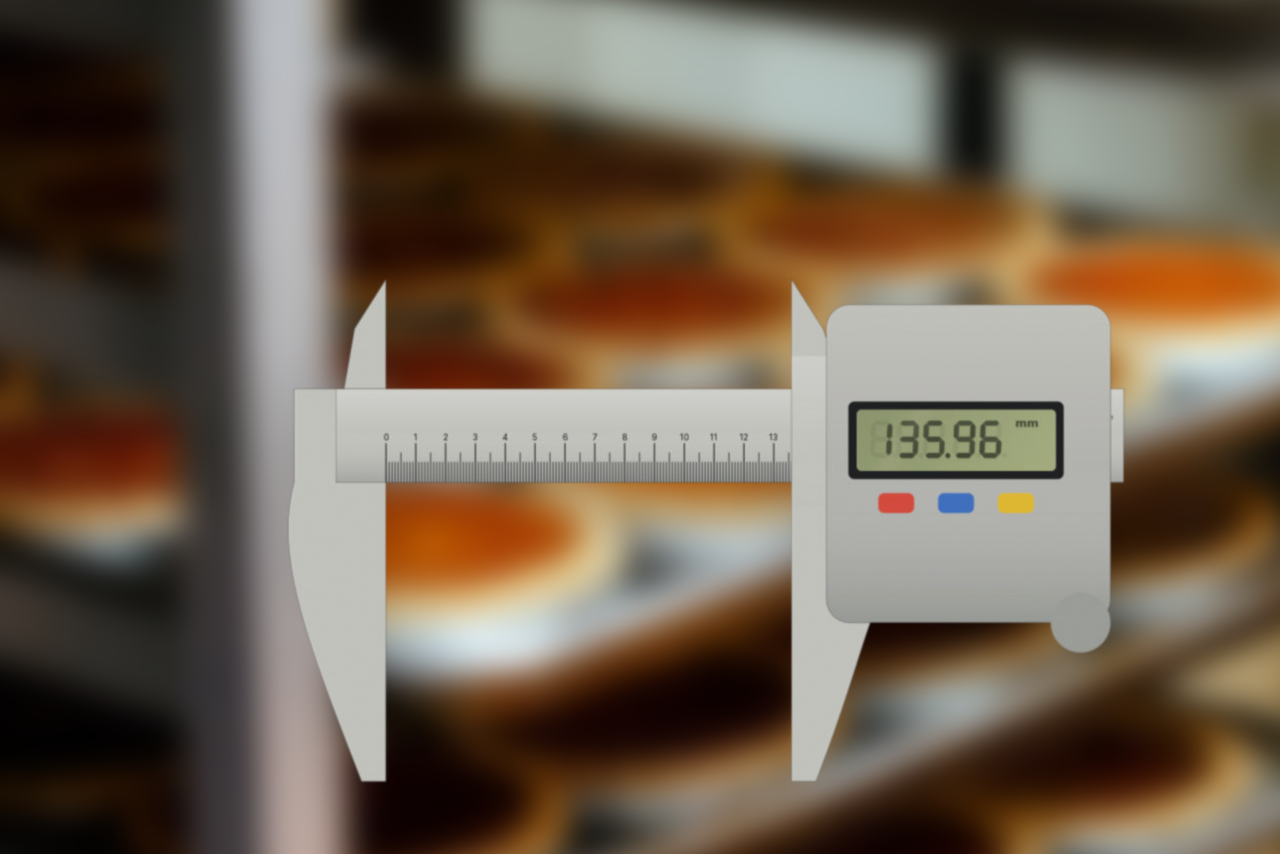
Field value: {"value": 135.96, "unit": "mm"}
